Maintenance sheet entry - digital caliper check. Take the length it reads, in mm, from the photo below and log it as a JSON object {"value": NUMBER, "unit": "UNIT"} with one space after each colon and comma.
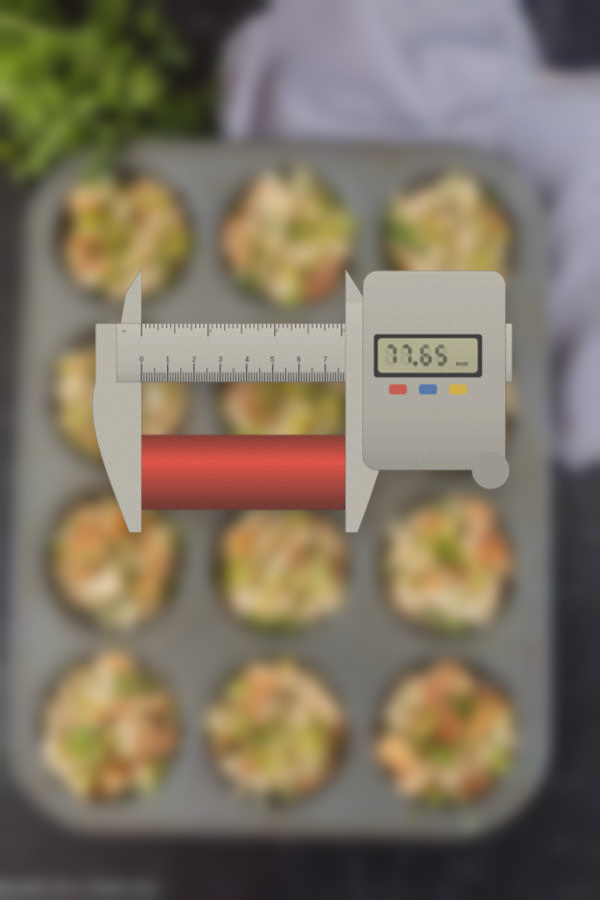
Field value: {"value": 77.65, "unit": "mm"}
